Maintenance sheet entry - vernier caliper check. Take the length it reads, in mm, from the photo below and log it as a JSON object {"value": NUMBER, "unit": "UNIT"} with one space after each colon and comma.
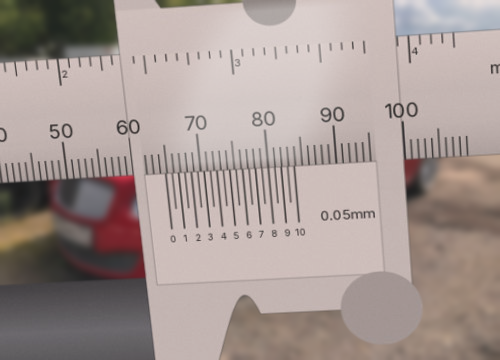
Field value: {"value": 64.8, "unit": "mm"}
